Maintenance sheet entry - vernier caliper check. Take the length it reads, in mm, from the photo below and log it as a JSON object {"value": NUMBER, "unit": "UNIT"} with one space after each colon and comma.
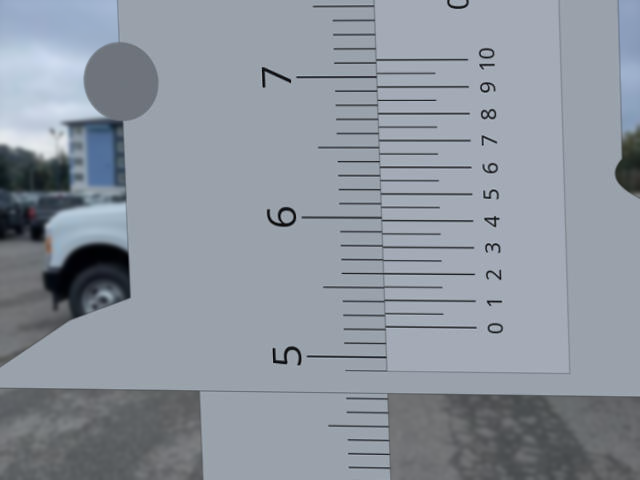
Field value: {"value": 52.2, "unit": "mm"}
